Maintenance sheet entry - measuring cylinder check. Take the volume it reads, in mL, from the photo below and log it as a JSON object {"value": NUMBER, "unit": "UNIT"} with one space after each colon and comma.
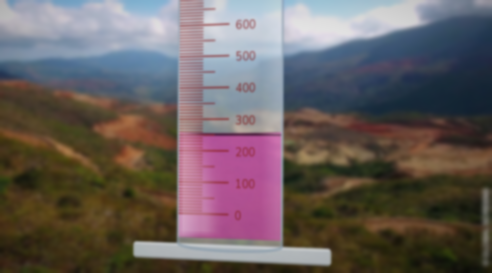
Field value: {"value": 250, "unit": "mL"}
